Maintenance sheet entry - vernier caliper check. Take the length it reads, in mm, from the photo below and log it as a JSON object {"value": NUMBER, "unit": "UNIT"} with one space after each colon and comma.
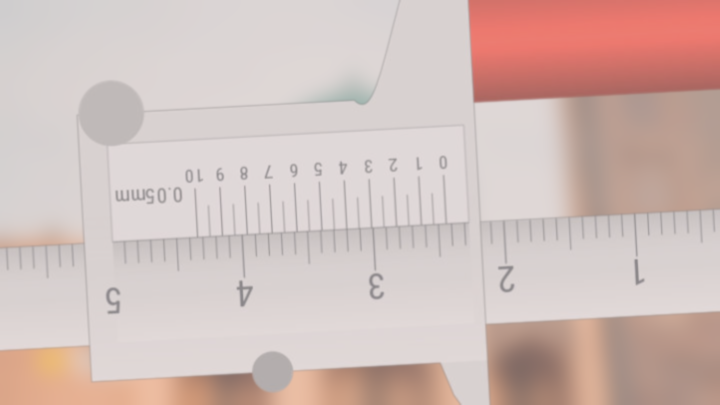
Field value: {"value": 24.4, "unit": "mm"}
